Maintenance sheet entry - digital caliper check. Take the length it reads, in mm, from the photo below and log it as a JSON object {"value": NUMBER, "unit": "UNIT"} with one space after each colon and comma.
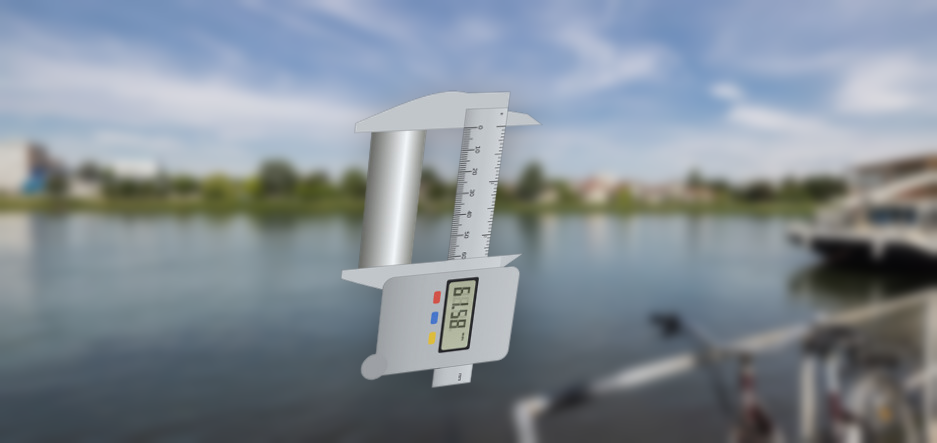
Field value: {"value": 61.58, "unit": "mm"}
